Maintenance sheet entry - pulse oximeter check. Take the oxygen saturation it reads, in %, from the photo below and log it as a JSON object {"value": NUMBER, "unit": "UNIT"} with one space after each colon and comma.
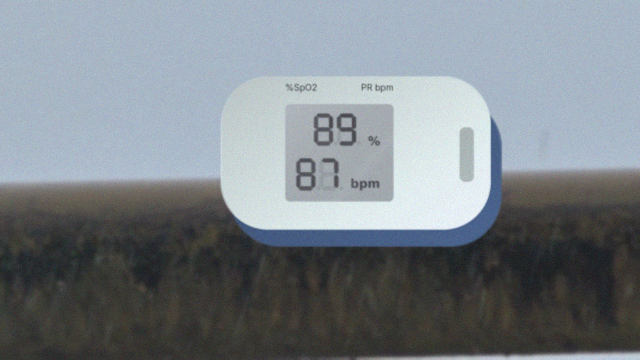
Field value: {"value": 89, "unit": "%"}
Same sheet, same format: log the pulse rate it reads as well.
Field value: {"value": 87, "unit": "bpm"}
